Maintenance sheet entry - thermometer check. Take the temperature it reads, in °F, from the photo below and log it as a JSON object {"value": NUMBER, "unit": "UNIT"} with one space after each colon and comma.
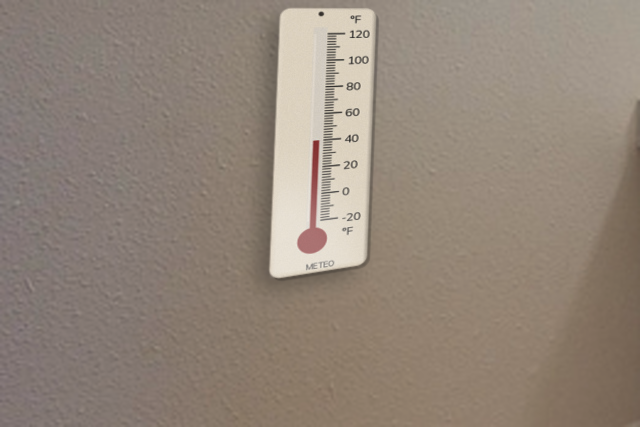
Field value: {"value": 40, "unit": "°F"}
